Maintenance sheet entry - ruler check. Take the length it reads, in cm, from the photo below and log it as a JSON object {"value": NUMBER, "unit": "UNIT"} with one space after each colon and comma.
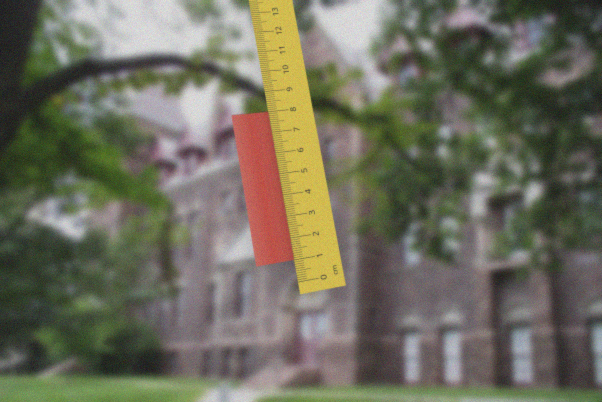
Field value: {"value": 7, "unit": "cm"}
